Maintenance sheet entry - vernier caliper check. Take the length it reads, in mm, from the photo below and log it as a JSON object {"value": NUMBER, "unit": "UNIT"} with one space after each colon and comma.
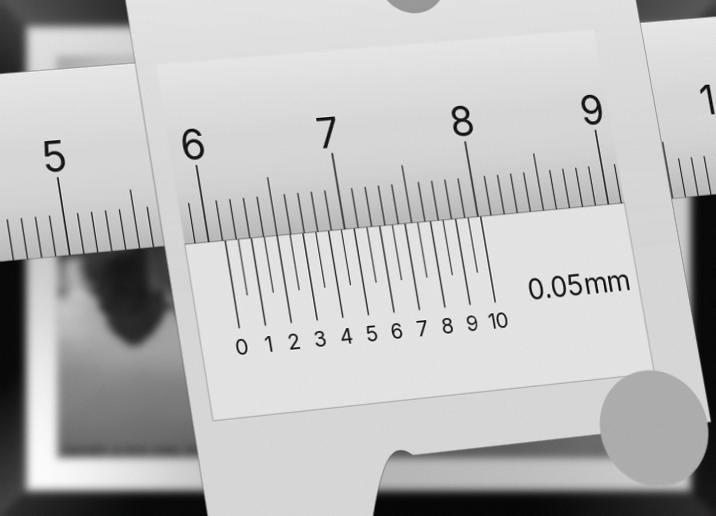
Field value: {"value": 61.2, "unit": "mm"}
